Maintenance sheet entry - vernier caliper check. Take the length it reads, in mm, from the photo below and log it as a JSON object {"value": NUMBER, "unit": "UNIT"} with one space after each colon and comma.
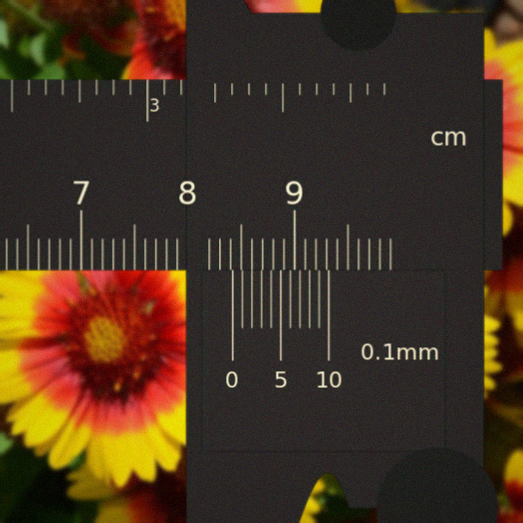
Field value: {"value": 84.2, "unit": "mm"}
